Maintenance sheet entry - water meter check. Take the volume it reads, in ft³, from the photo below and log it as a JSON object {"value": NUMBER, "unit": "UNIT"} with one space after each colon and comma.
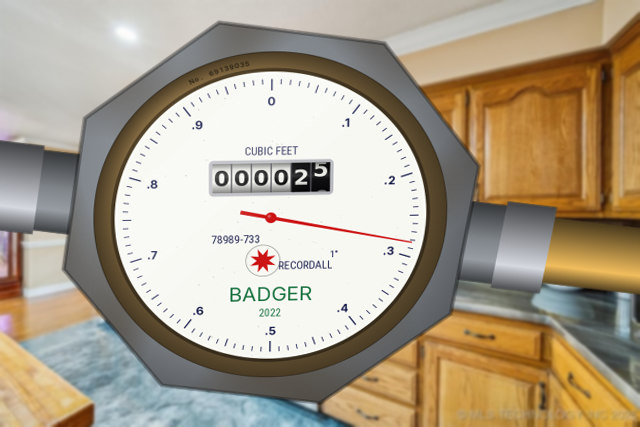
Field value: {"value": 25.28, "unit": "ft³"}
